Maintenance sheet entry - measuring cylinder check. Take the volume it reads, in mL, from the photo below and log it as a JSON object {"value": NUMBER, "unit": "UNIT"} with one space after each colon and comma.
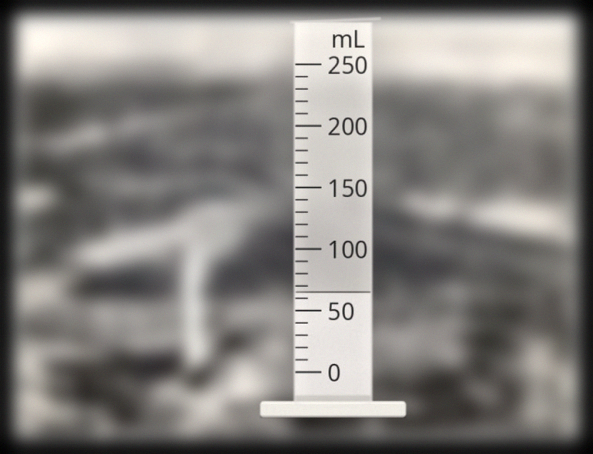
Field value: {"value": 65, "unit": "mL"}
